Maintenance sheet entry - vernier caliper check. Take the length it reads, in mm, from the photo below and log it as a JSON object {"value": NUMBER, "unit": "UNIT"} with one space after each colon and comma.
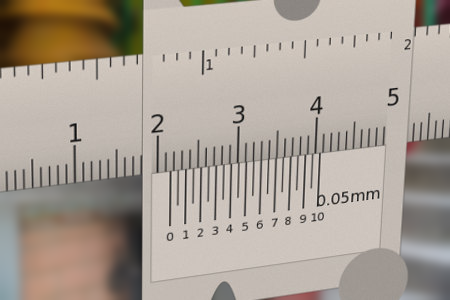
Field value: {"value": 21.6, "unit": "mm"}
